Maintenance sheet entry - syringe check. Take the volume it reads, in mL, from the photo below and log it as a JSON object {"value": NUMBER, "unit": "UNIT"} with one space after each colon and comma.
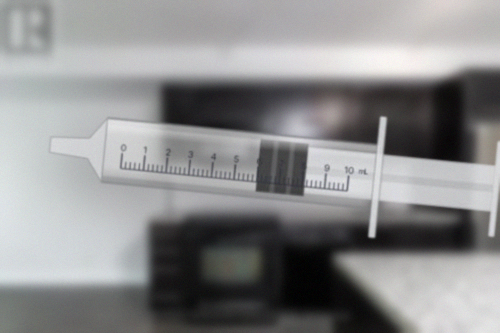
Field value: {"value": 6, "unit": "mL"}
